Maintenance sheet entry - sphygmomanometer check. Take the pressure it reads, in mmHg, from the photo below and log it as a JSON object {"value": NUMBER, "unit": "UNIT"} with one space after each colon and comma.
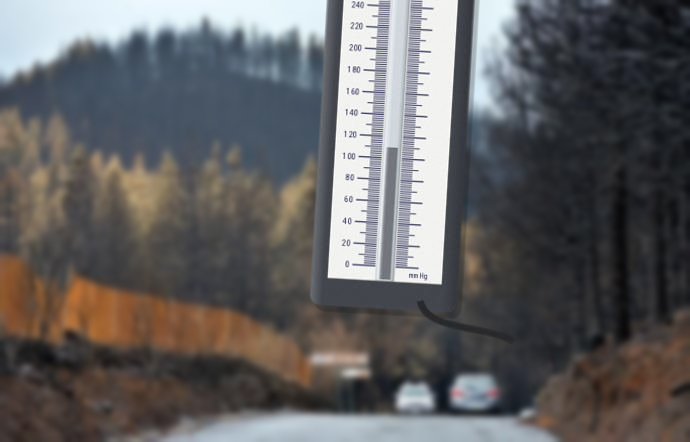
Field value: {"value": 110, "unit": "mmHg"}
